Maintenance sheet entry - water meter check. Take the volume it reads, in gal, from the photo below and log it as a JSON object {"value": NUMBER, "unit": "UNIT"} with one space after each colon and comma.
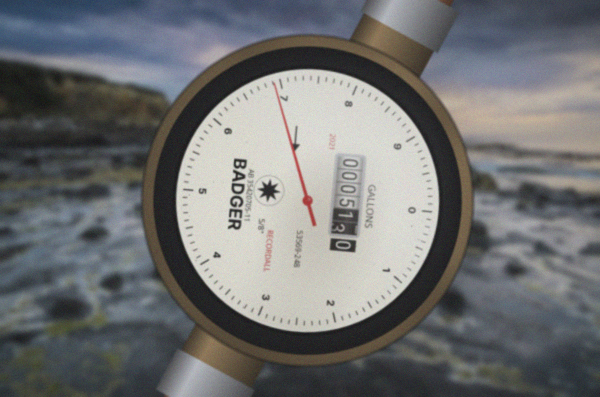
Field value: {"value": 5126.9, "unit": "gal"}
